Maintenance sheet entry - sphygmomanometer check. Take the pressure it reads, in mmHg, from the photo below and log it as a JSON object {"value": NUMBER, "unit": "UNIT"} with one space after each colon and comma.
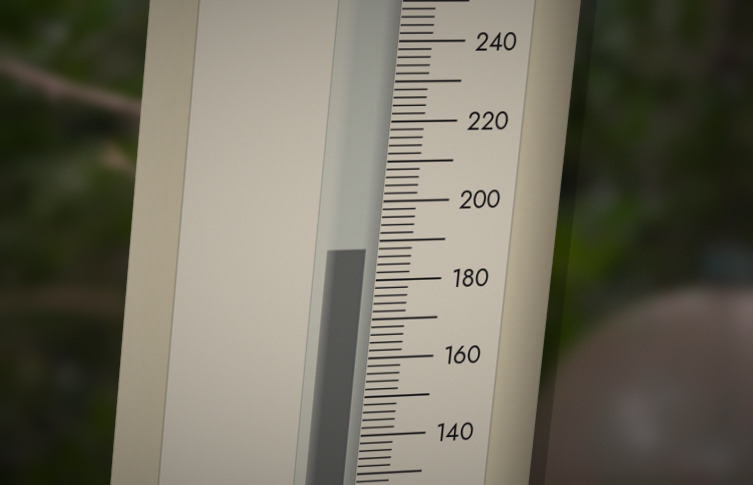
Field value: {"value": 188, "unit": "mmHg"}
